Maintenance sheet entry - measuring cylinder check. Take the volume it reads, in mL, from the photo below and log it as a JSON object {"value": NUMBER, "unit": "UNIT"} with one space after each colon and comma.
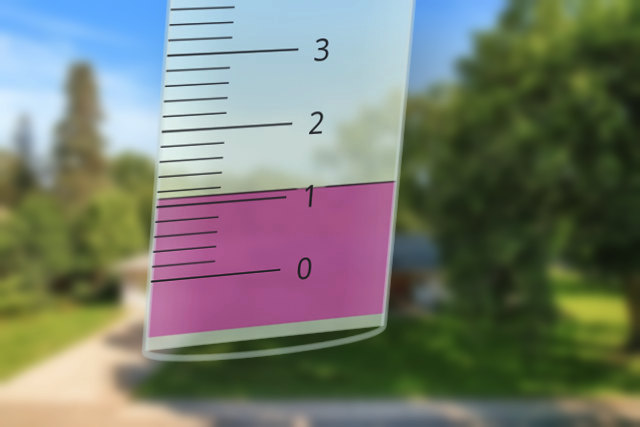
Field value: {"value": 1.1, "unit": "mL"}
